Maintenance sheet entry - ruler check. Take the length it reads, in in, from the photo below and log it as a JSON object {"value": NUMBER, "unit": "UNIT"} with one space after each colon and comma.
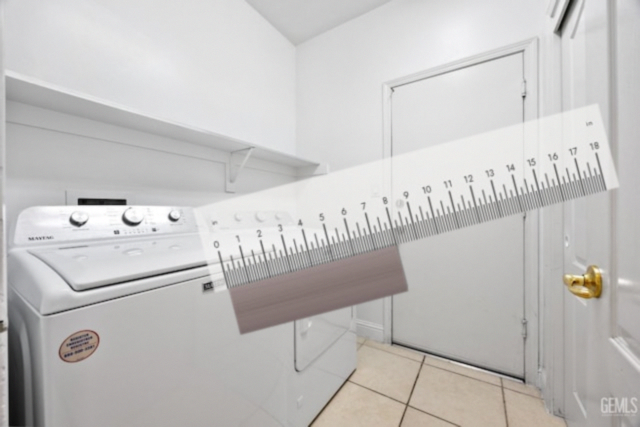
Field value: {"value": 8, "unit": "in"}
